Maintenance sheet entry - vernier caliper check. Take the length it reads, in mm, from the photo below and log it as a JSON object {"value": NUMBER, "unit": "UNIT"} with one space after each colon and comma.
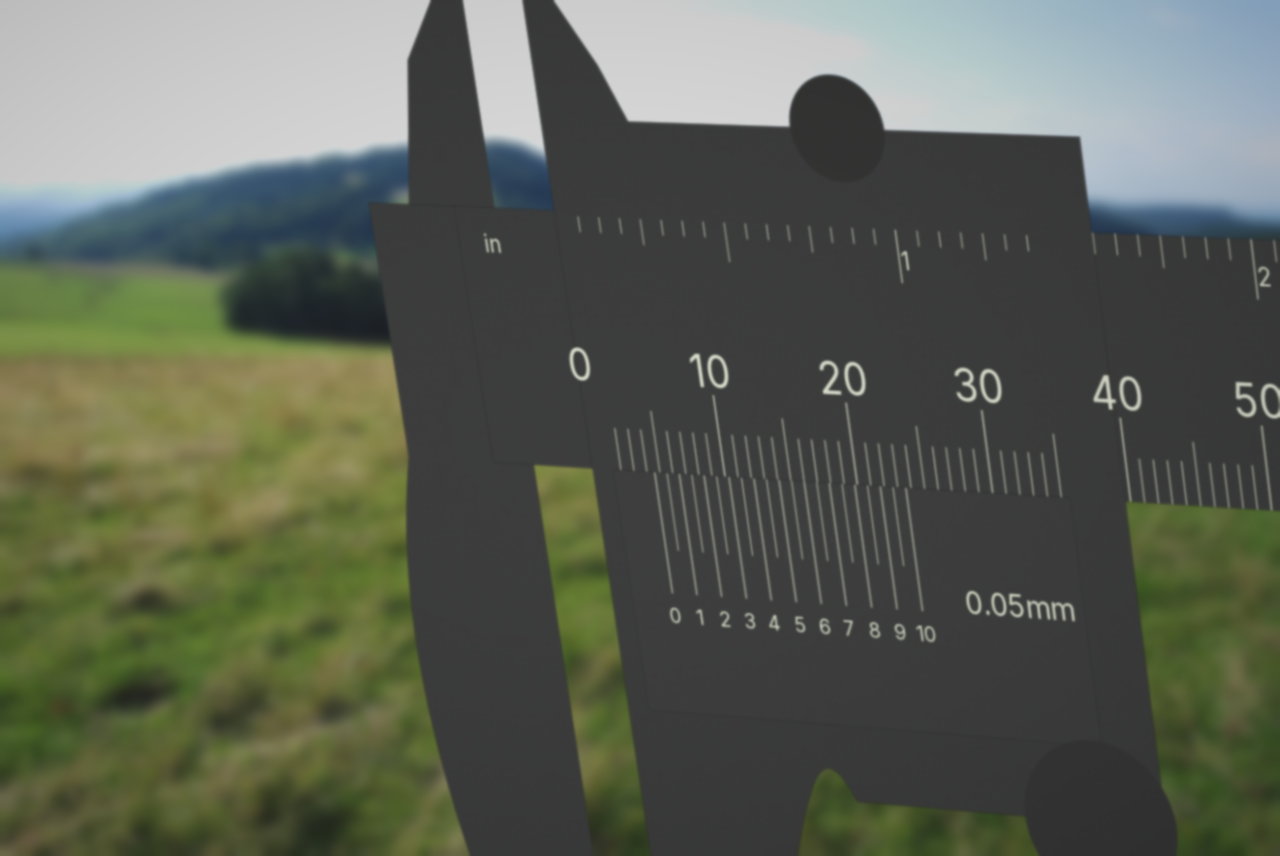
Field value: {"value": 4.6, "unit": "mm"}
